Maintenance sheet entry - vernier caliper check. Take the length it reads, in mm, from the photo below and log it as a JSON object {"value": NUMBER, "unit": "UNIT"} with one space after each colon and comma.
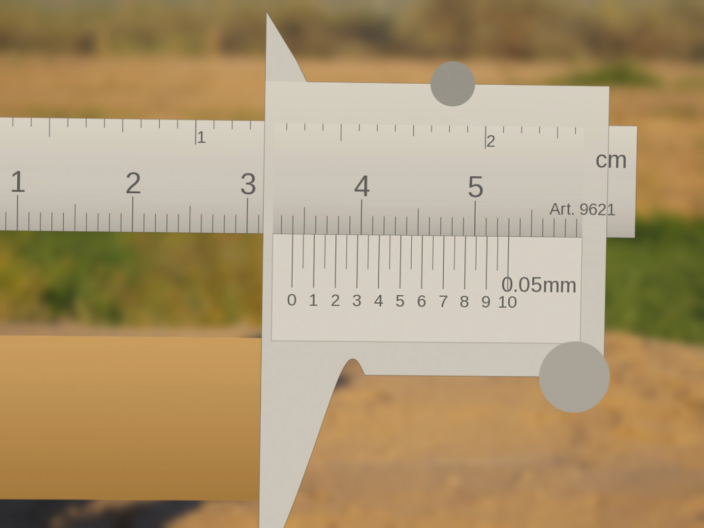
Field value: {"value": 34.0, "unit": "mm"}
